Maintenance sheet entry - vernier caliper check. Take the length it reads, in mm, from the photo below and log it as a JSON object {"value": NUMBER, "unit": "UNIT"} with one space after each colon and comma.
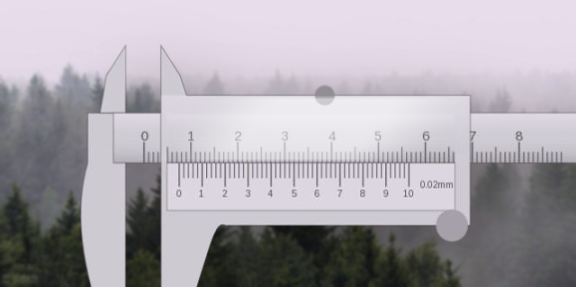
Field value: {"value": 7.5, "unit": "mm"}
